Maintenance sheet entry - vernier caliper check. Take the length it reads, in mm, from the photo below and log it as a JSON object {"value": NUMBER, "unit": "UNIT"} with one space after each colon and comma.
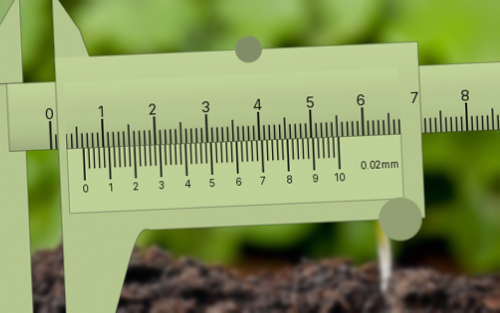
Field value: {"value": 6.2, "unit": "mm"}
